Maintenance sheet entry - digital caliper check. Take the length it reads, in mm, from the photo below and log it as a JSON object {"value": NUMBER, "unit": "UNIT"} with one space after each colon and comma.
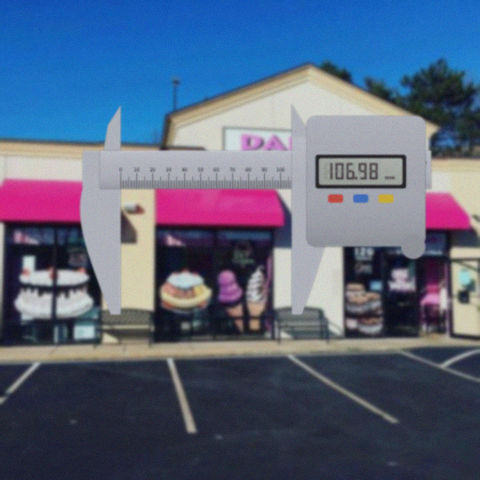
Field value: {"value": 106.98, "unit": "mm"}
